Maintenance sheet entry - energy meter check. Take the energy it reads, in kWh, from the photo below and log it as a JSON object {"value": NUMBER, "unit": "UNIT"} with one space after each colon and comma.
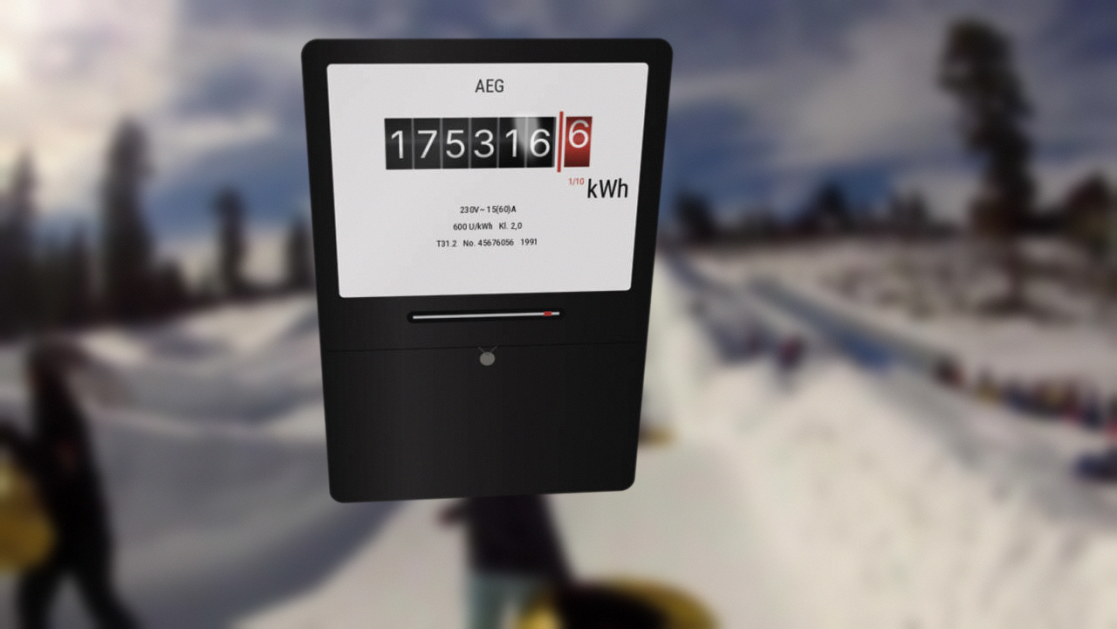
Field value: {"value": 175316.6, "unit": "kWh"}
